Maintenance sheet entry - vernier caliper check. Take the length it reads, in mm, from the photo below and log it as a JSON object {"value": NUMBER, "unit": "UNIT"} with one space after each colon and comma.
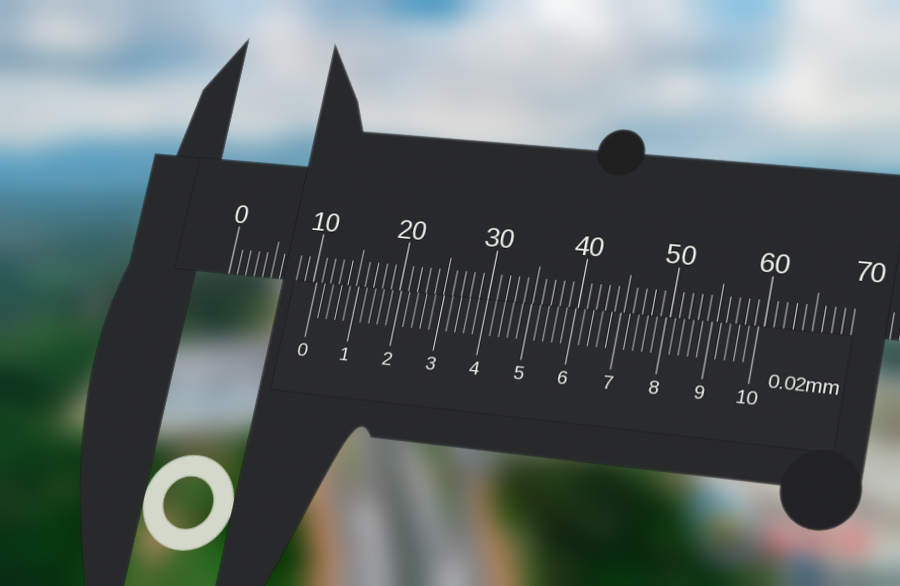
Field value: {"value": 10.4, "unit": "mm"}
